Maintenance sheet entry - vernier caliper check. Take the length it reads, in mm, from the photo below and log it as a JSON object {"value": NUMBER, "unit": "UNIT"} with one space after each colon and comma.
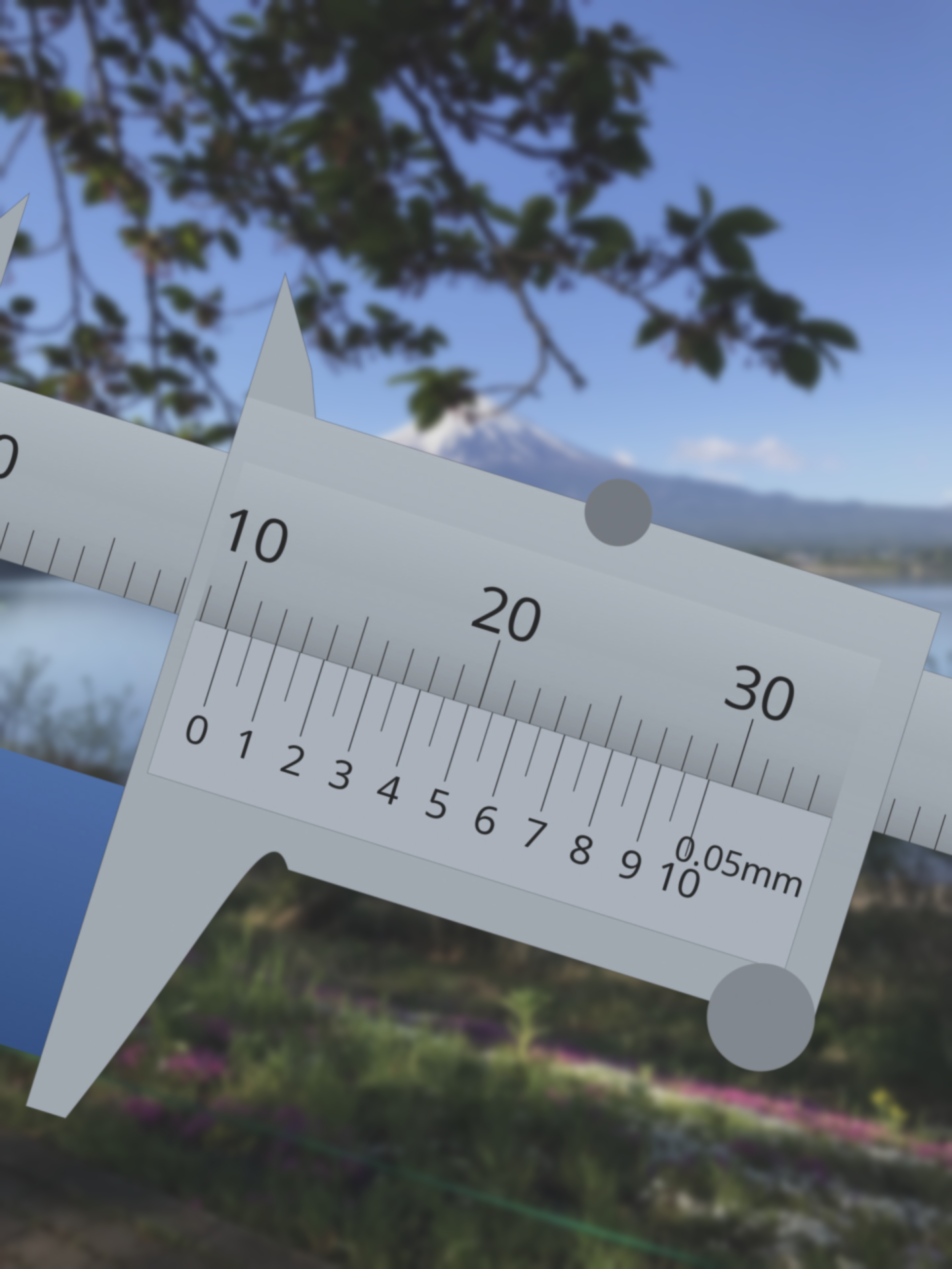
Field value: {"value": 10.10, "unit": "mm"}
